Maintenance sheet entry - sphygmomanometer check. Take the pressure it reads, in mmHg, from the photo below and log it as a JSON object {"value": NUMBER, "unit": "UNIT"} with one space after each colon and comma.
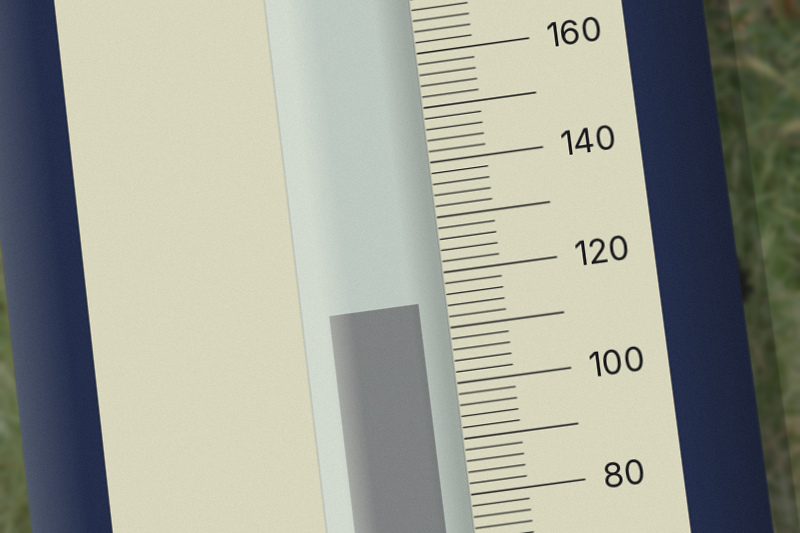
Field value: {"value": 115, "unit": "mmHg"}
